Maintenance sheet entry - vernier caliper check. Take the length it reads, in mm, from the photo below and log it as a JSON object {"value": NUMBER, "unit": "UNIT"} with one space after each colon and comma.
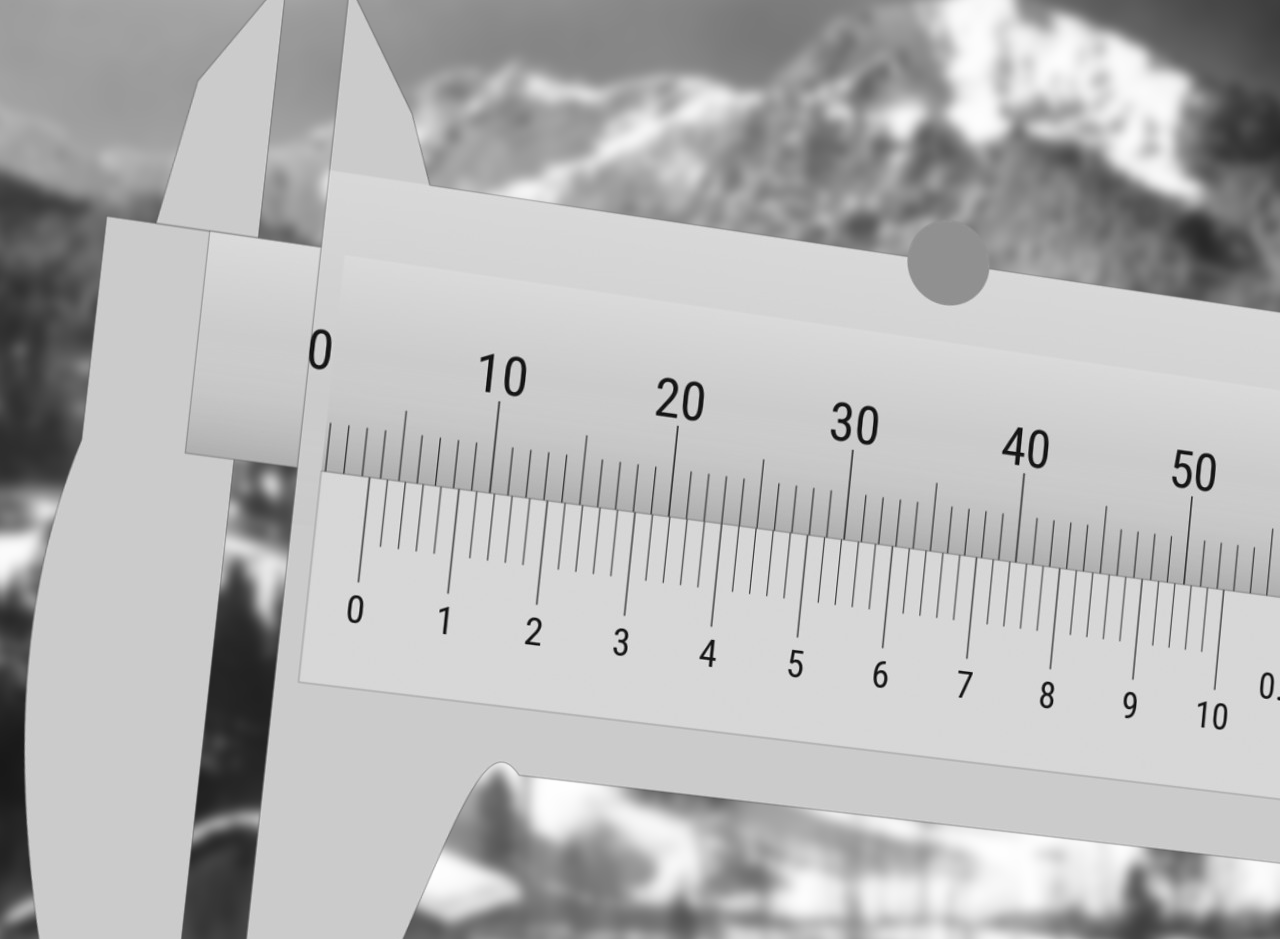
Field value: {"value": 3.4, "unit": "mm"}
